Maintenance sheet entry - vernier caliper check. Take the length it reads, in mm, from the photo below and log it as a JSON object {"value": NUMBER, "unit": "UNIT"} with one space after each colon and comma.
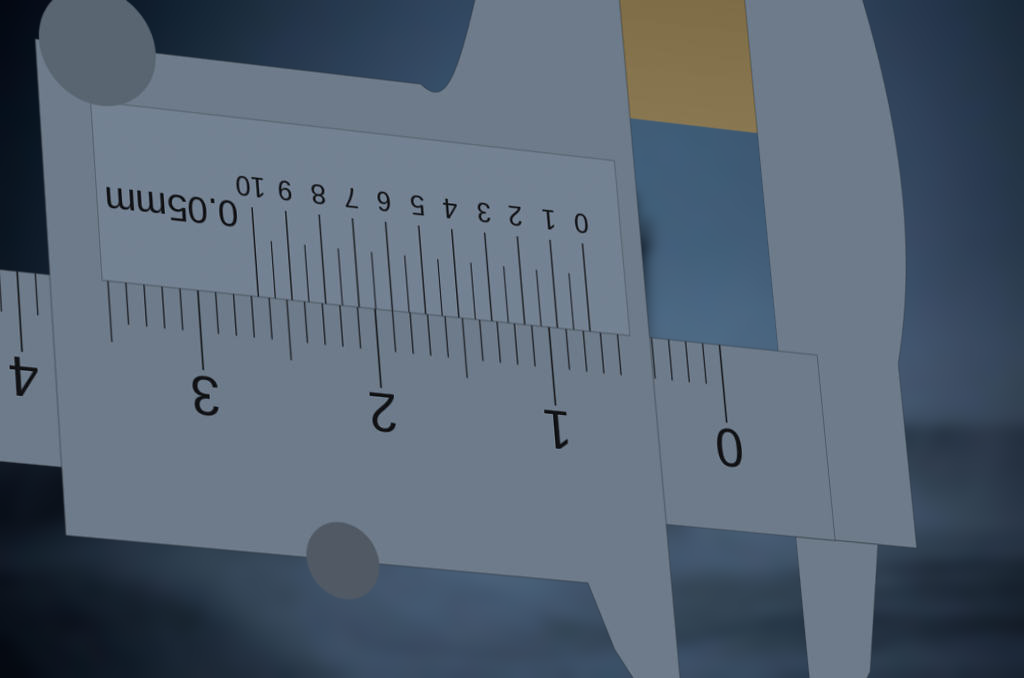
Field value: {"value": 7.6, "unit": "mm"}
